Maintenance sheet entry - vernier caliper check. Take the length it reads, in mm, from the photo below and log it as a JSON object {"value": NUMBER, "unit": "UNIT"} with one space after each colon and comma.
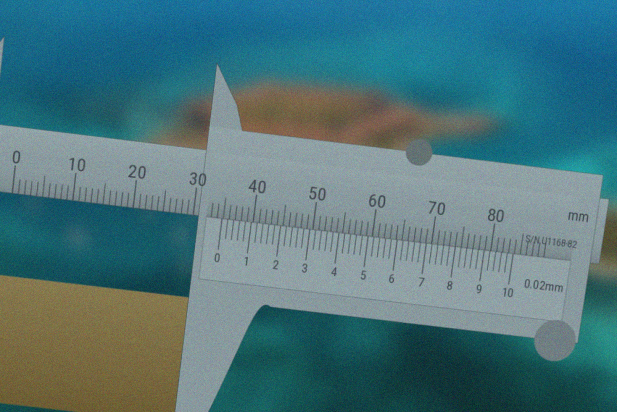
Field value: {"value": 34.8, "unit": "mm"}
